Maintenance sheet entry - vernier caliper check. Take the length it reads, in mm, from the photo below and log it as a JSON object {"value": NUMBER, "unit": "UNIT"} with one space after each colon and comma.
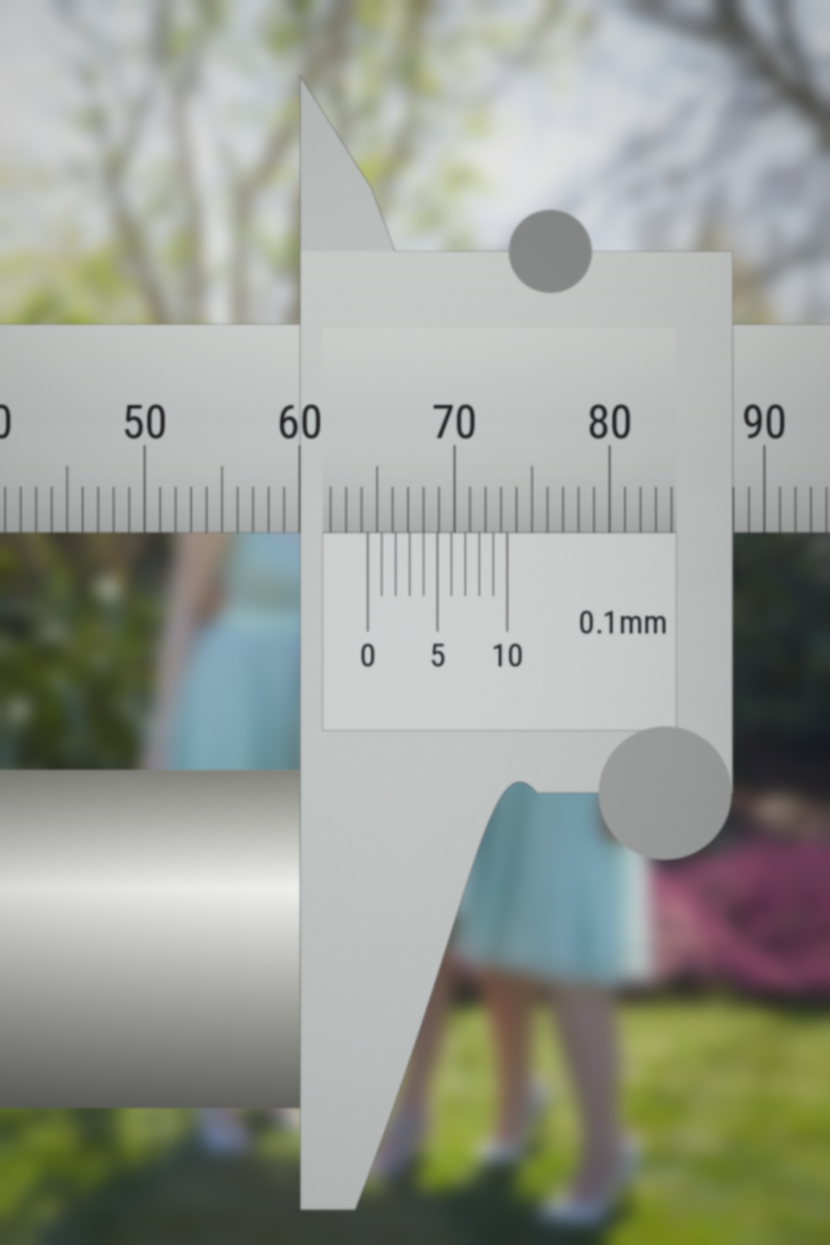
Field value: {"value": 64.4, "unit": "mm"}
